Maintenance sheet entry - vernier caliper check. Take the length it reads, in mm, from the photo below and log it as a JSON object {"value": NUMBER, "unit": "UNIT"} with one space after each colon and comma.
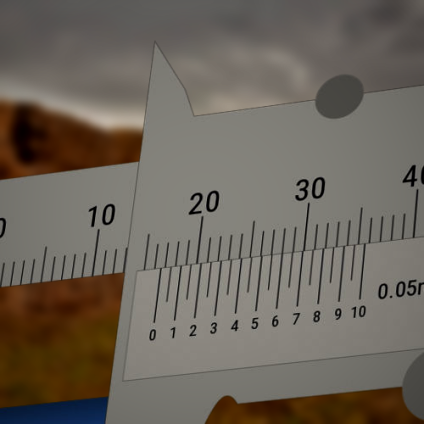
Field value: {"value": 16.6, "unit": "mm"}
